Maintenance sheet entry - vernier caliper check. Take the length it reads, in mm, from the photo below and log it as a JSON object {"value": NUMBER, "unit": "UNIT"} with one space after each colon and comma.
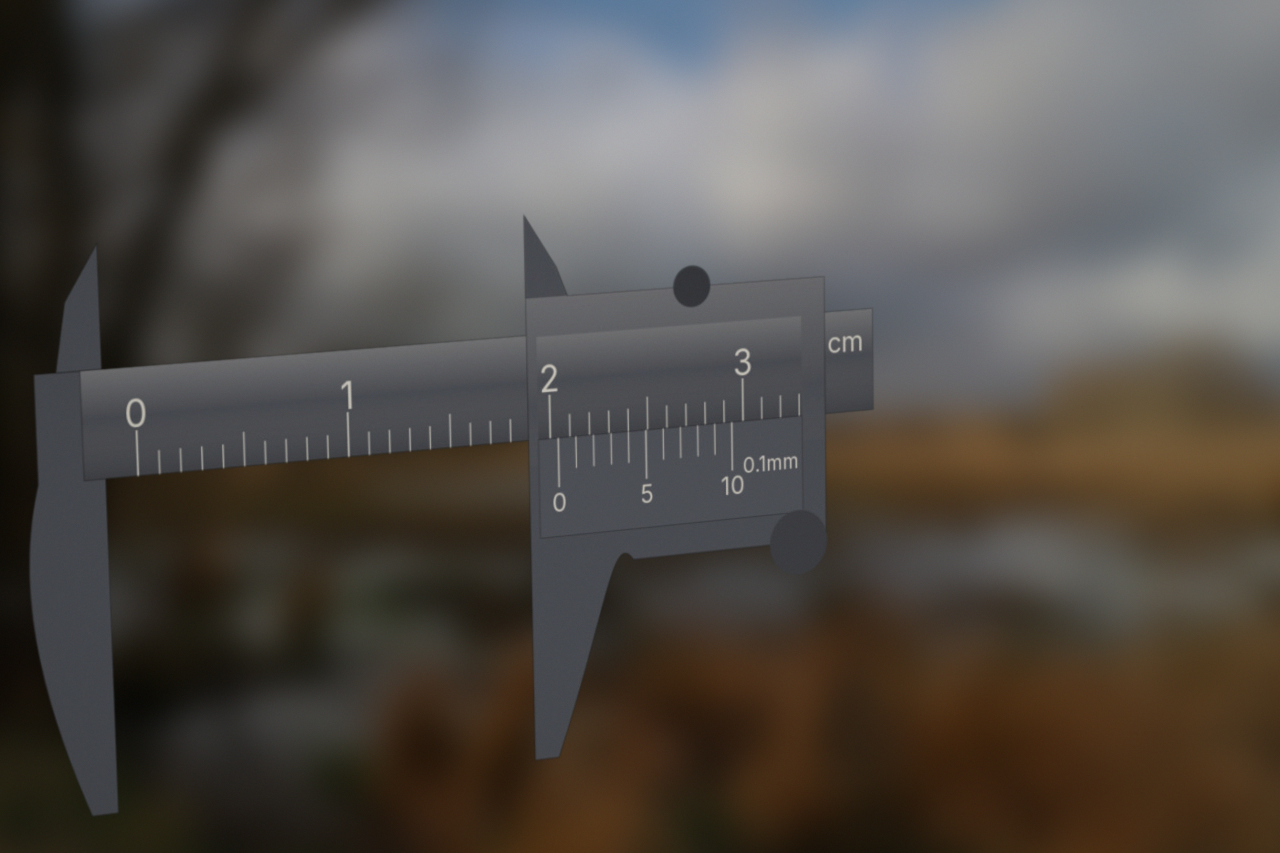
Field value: {"value": 20.4, "unit": "mm"}
